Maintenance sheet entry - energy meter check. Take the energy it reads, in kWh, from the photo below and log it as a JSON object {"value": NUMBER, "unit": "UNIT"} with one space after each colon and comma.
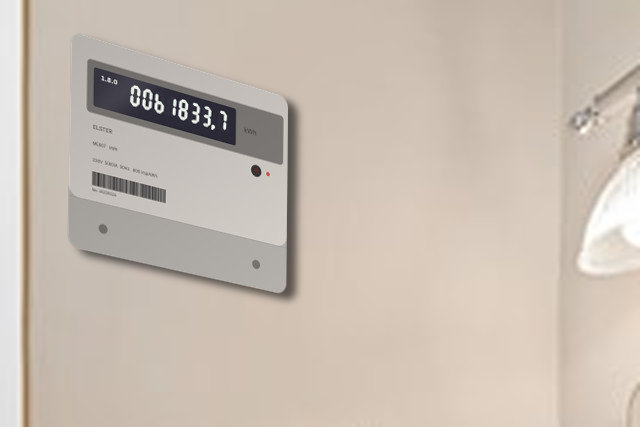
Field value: {"value": 61833.7, "unit": "kWh"}
